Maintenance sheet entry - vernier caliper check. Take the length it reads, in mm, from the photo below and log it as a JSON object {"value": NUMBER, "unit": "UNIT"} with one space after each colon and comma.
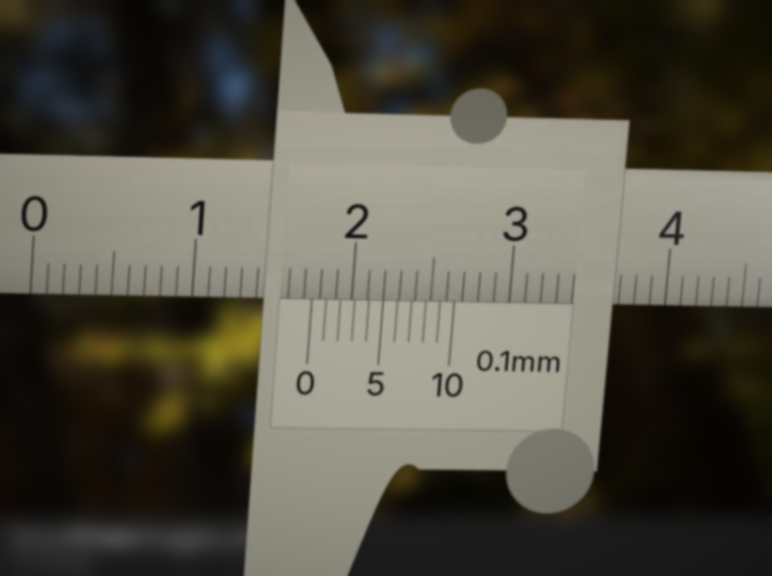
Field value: {"value": 17.5, "unit": "mm"}
